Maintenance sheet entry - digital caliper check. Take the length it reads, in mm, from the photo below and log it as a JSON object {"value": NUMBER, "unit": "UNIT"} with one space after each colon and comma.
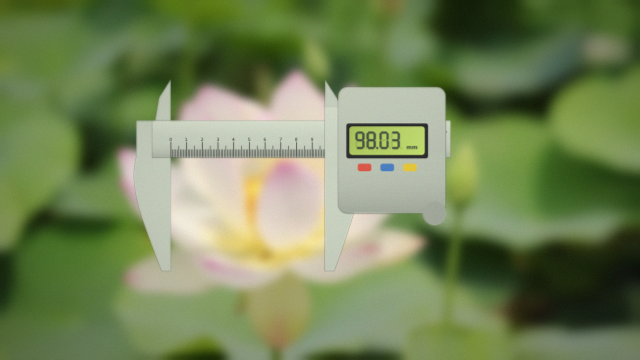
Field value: {"value": 98.03, "unit": "mm"}
